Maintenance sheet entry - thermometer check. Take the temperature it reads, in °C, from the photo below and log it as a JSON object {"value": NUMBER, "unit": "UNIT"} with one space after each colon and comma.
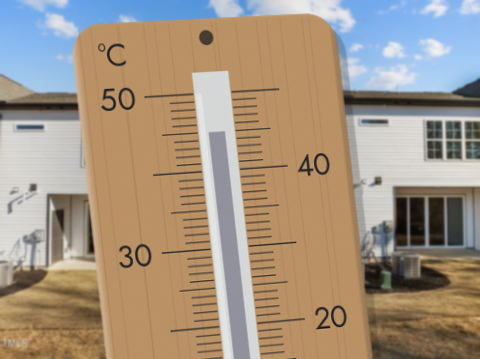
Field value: {"value": 45, "unit": "°C"}
